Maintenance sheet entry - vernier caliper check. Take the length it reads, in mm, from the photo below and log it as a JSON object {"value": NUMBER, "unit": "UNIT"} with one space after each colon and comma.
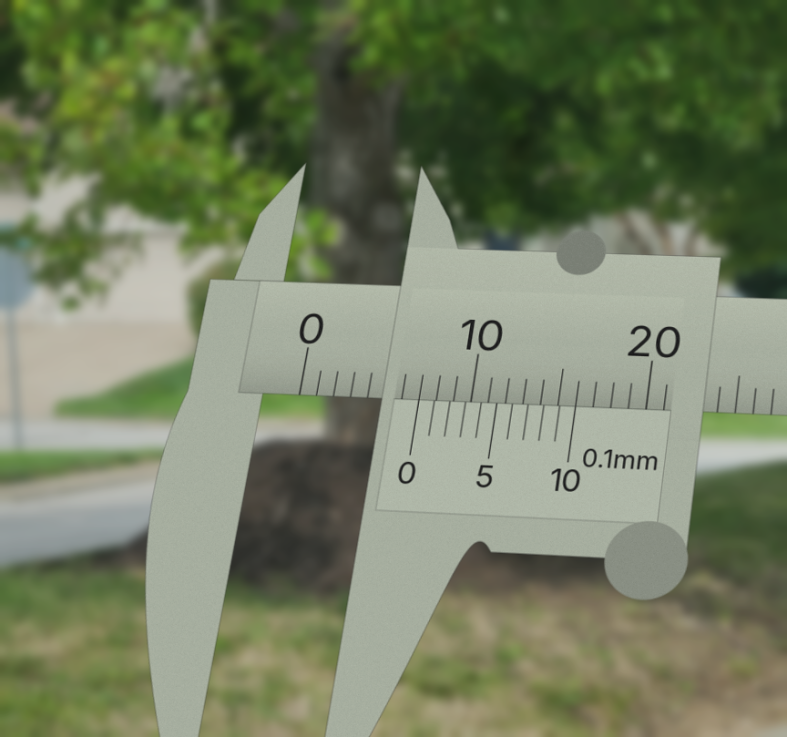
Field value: {"value": 7.0, "unit": "mm"}
